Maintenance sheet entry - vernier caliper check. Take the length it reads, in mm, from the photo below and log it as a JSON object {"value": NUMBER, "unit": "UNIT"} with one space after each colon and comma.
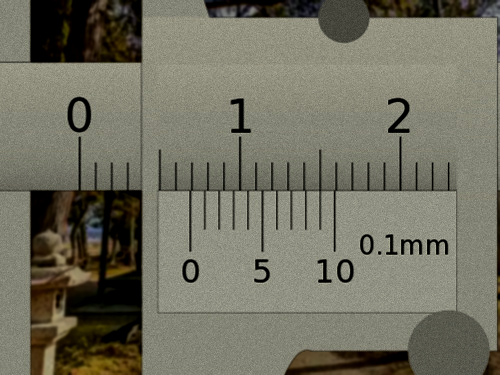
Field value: {"value": 6.9, "unit": "mm"}
